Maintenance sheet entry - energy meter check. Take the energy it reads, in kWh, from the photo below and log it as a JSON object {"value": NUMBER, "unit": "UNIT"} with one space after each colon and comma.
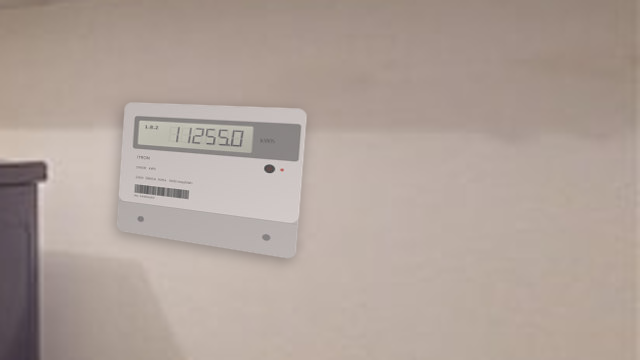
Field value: {"value": 11255.0, "unit": "kWh"}
